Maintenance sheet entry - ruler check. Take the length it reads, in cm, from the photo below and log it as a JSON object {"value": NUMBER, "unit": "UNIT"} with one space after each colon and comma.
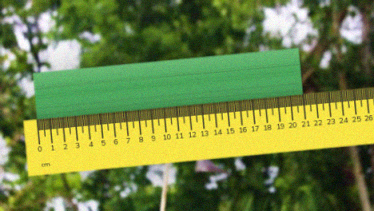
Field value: {"value": 21, "unit": "cm"}
